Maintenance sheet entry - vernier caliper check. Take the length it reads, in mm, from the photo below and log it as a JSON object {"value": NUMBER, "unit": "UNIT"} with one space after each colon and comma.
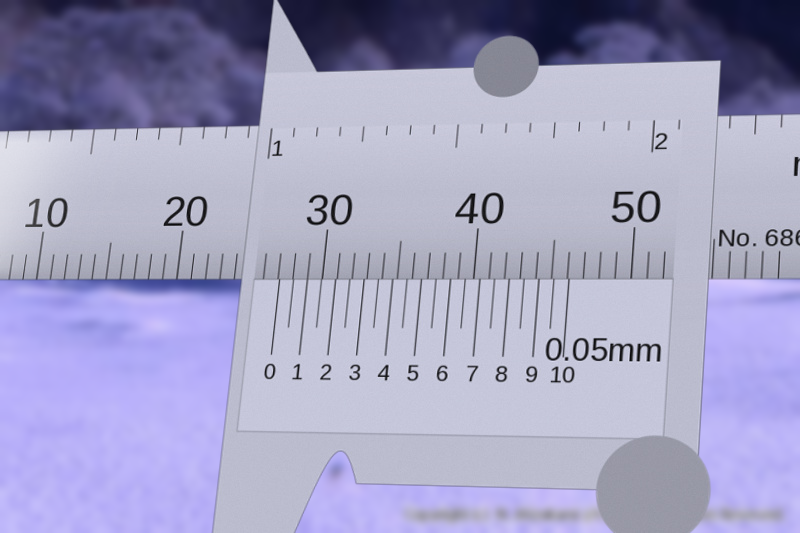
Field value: {"value": 27.1, "unit": "mm"}
